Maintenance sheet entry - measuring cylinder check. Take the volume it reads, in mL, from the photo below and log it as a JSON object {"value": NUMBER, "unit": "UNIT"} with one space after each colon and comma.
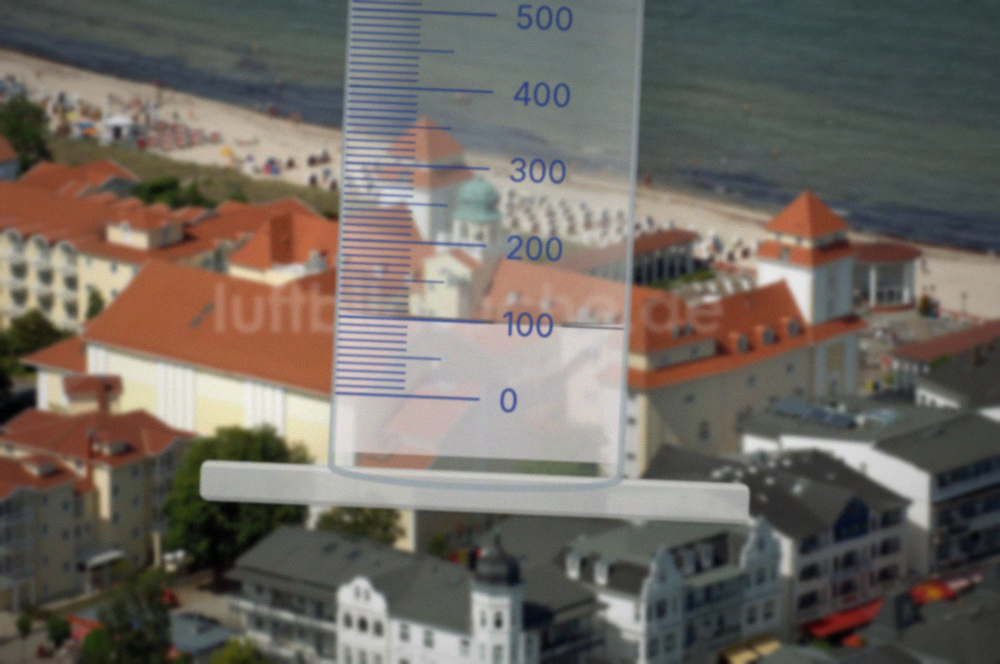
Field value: {"value": 100, "unit": "mL"}
